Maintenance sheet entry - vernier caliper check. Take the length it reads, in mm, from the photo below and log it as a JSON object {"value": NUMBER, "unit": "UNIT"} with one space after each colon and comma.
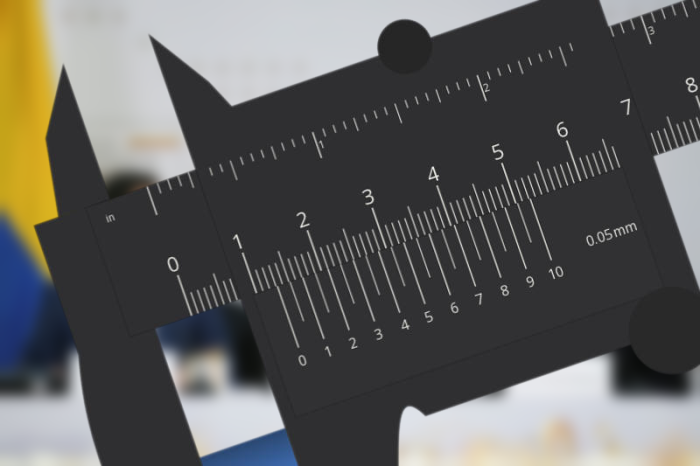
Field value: {"value": 13.2, "unit": "mm"}
